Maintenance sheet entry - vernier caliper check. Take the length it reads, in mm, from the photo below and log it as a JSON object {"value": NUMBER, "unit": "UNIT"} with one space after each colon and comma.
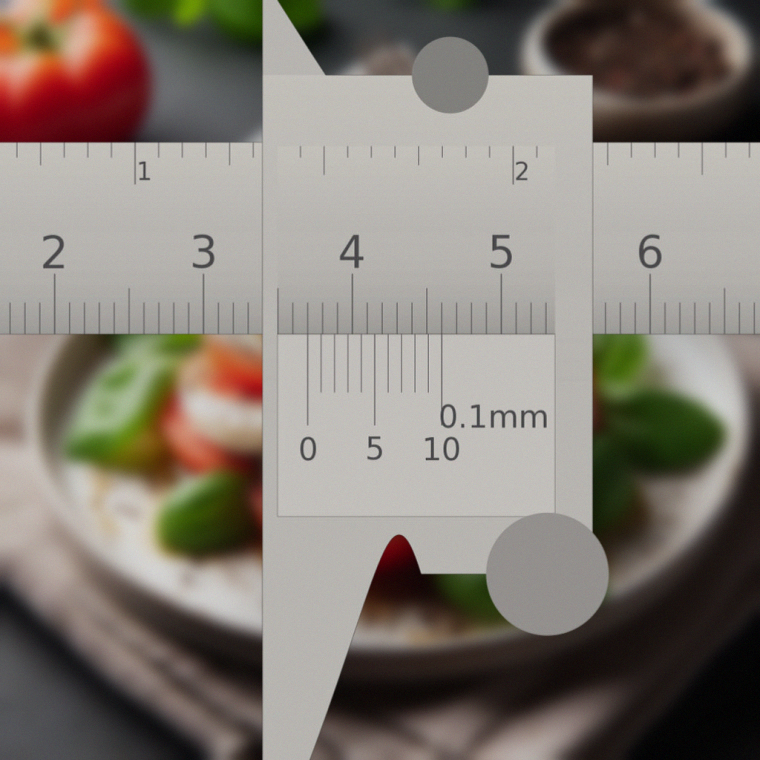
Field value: {"value": 37.0, "unit": "mm"}
